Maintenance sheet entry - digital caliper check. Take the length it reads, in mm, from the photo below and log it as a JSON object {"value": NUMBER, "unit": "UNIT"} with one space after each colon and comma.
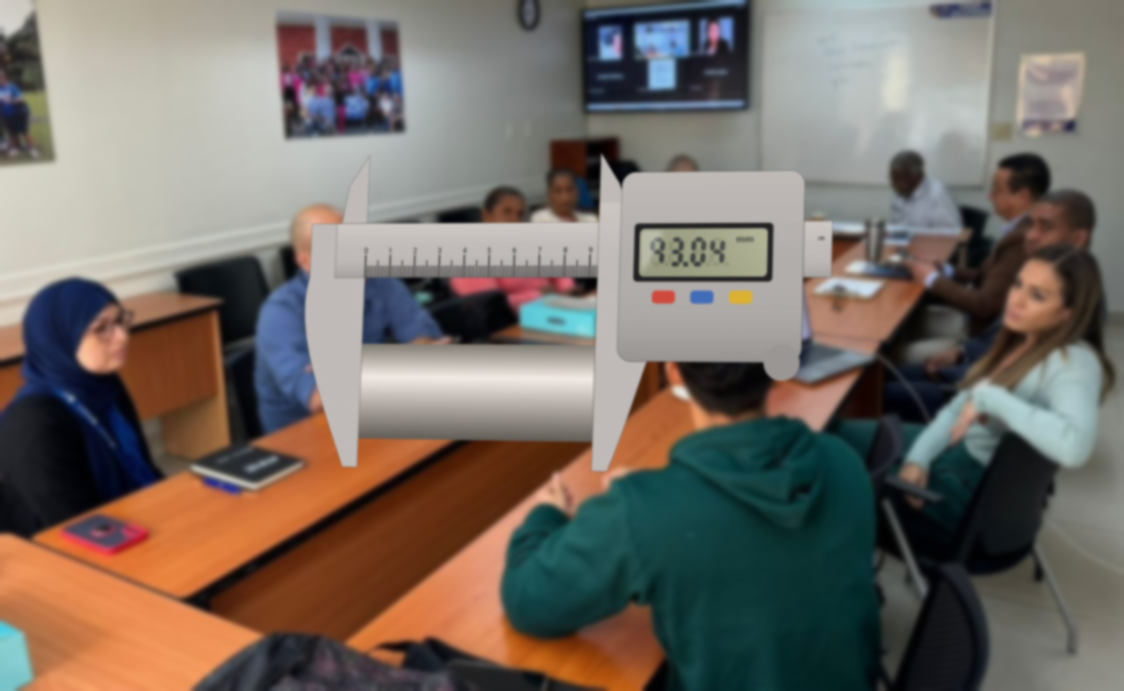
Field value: {"value": 93.04, "unit": "mm"}
